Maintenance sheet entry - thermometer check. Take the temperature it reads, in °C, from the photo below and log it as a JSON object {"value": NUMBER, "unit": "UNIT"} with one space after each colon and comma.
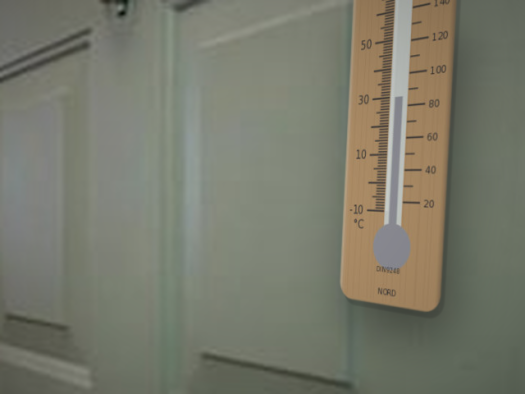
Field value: {"value": 30, "unit": "°C"}
